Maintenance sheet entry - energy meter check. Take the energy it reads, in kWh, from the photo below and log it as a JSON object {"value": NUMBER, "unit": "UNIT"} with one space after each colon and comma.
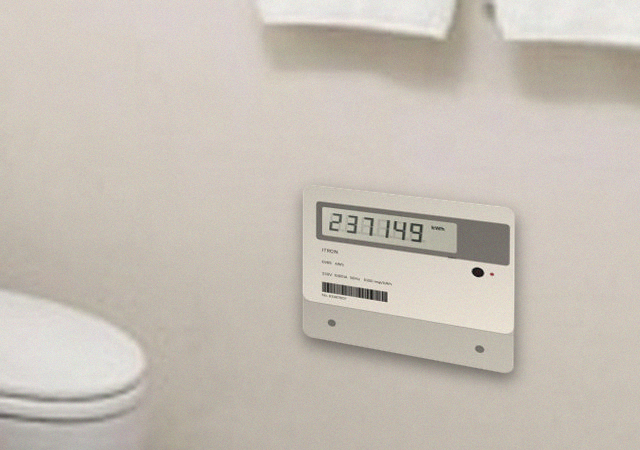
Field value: {"value": 237149, "unit": "kWh"}
